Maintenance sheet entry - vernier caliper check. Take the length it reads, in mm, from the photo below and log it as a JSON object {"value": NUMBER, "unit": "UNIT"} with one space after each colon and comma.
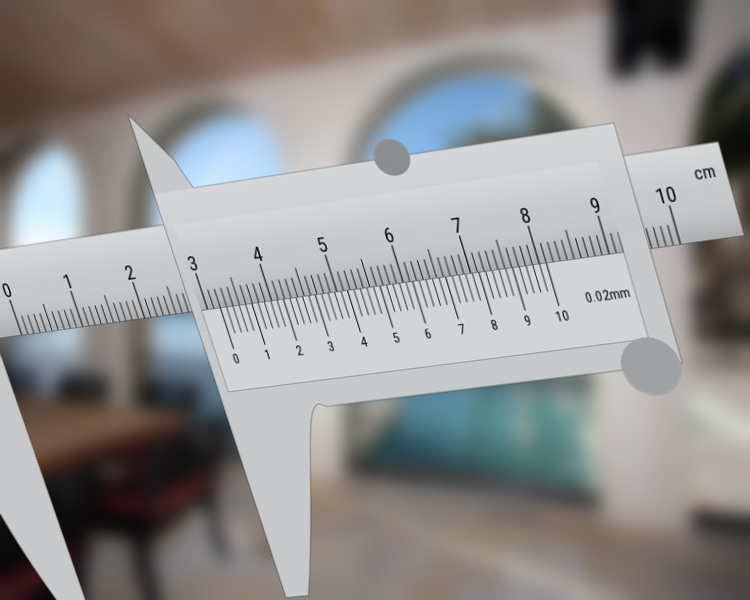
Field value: {"value": 32.0, "unit": "mm"}
